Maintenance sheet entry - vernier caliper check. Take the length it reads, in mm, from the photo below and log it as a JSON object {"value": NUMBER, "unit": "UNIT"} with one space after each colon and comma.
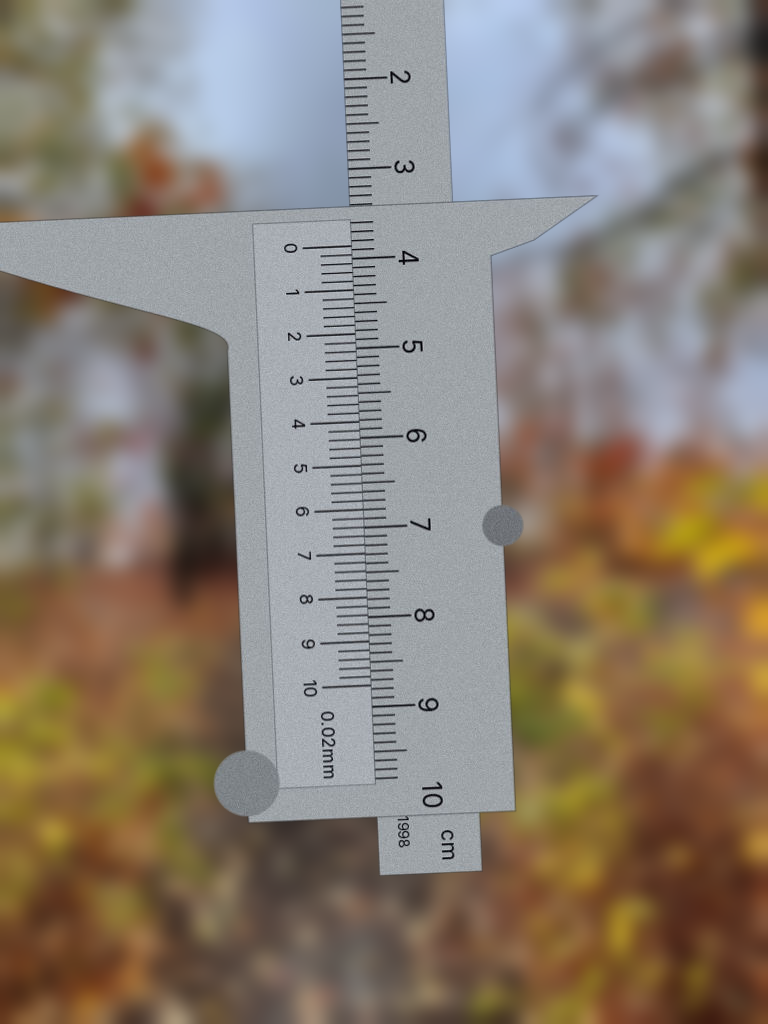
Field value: {"value": 38.6, "unit": "mm"}
